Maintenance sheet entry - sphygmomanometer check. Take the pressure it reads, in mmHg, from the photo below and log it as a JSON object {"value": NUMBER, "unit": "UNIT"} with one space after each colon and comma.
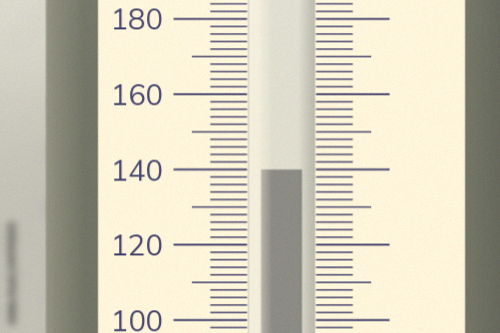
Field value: {"value": 140, "unit": "mmHg"}
